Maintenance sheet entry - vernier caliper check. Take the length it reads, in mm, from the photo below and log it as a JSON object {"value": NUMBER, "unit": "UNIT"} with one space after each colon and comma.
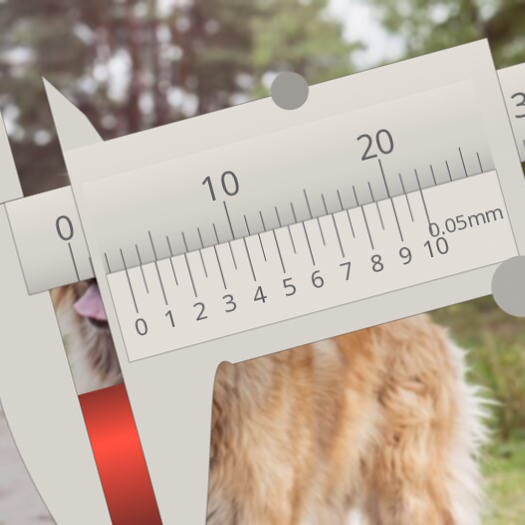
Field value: {"value": 3.0, "unit": "mm"}
